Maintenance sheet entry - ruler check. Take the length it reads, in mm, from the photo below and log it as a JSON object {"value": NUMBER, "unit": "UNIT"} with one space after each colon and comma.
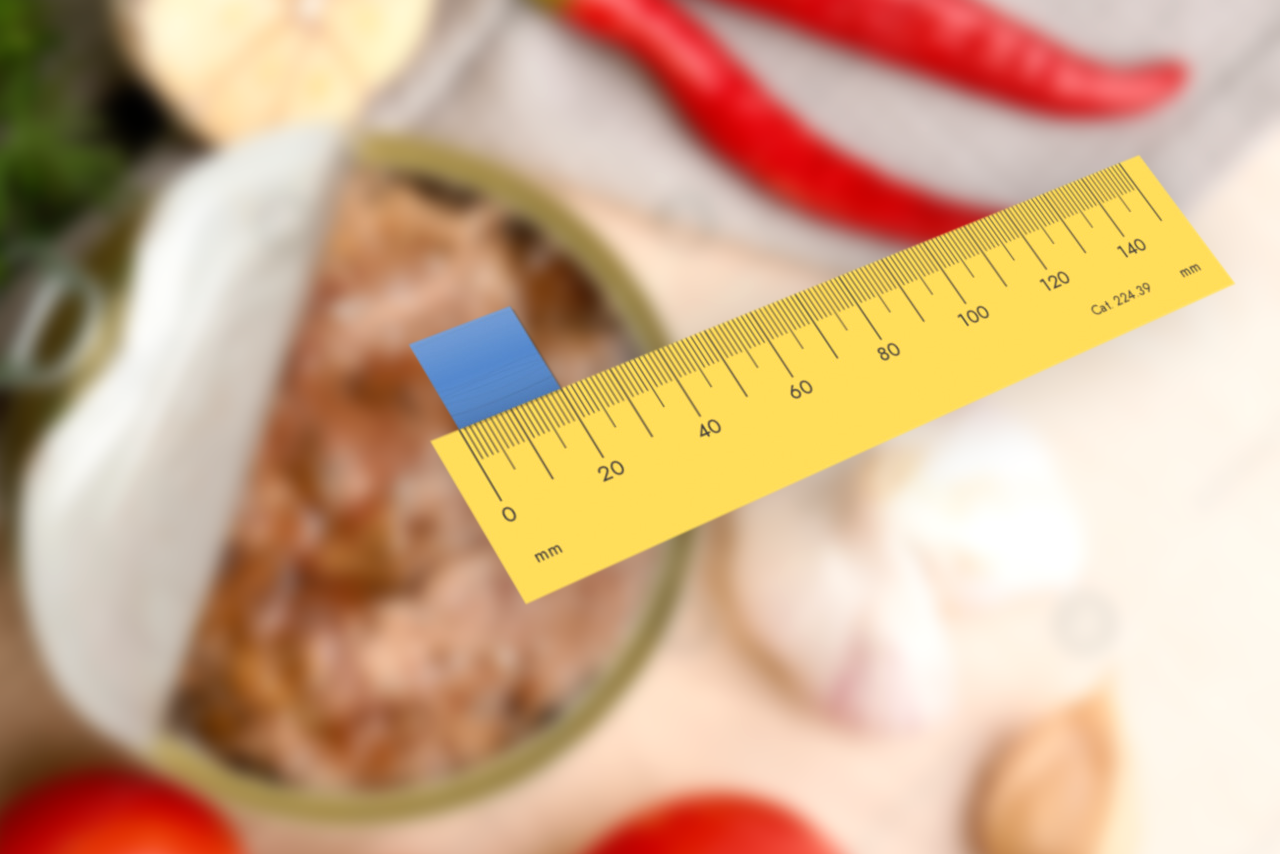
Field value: {"value": 20, "unit": "mm"}
